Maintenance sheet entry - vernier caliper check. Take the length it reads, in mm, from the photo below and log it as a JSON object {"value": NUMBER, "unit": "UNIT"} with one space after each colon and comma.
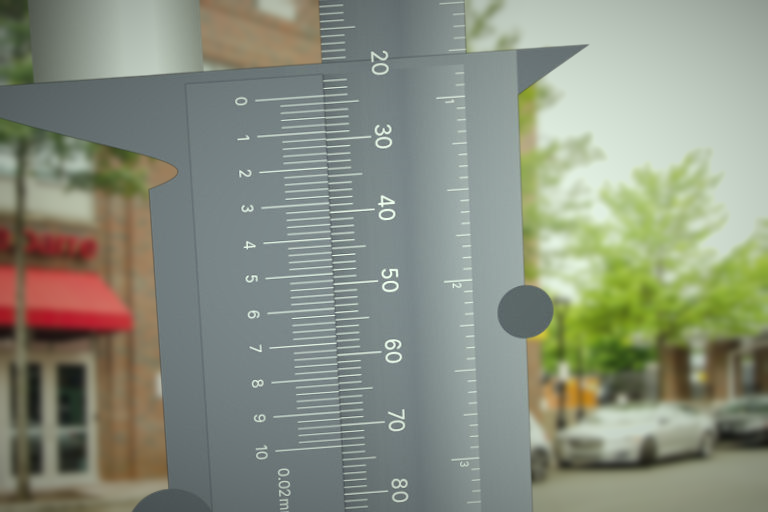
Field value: {"value": 24.0, "unit": "mm"}
